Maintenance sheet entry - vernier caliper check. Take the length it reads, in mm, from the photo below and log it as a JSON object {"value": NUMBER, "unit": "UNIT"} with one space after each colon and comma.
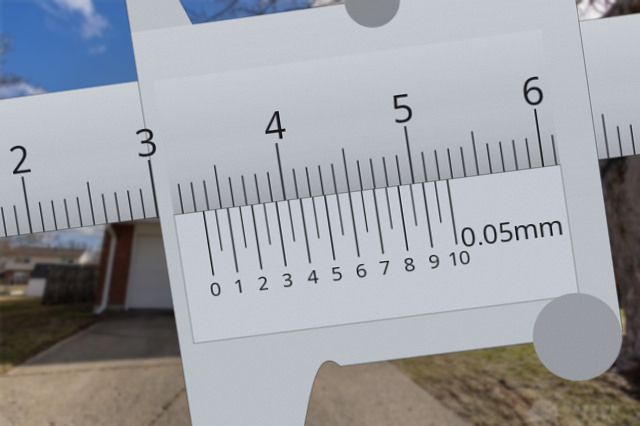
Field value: {"value": 33.6, "unit": "mm"}
